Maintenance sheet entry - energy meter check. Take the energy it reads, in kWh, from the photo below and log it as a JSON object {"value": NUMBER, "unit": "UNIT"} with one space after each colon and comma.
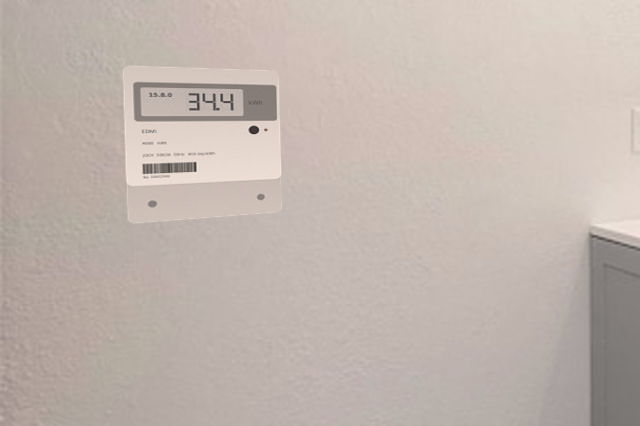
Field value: {"value": 34.4, "unit": "kWh"}
